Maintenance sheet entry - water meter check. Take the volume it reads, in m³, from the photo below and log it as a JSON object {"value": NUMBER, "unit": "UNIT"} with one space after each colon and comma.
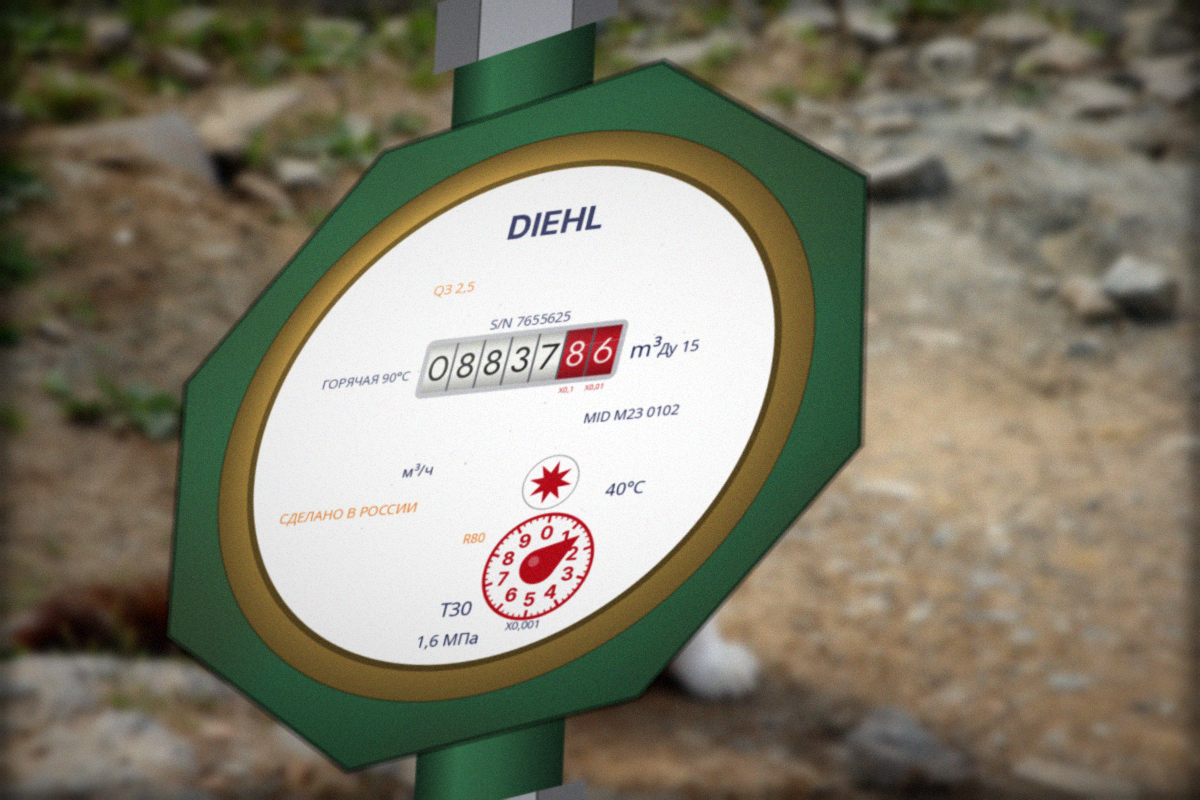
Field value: {"value": 8837.861, "unit": "m³"}
